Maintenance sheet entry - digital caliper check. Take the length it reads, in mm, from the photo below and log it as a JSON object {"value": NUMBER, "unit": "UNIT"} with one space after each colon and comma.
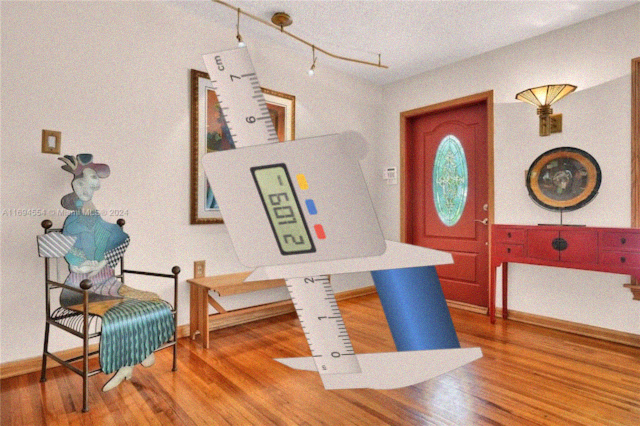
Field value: {"value": 21.09, "unit": "mm"}
